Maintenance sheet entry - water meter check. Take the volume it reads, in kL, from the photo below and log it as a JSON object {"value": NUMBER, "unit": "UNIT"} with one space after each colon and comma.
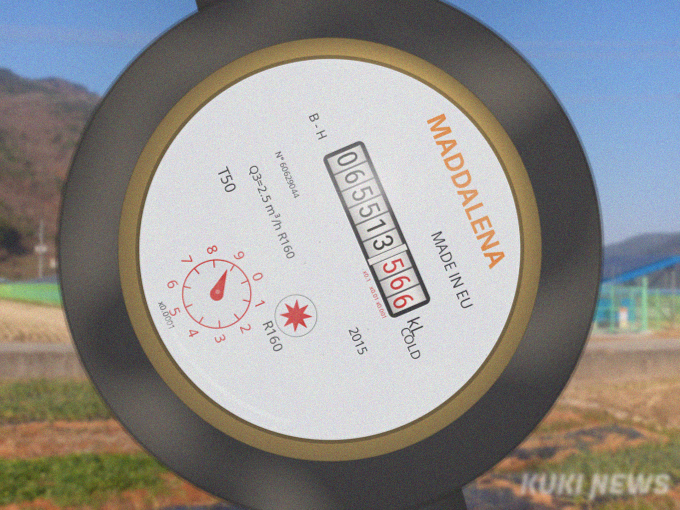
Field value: {"value": 65513.5658, "unit": "kL"}
